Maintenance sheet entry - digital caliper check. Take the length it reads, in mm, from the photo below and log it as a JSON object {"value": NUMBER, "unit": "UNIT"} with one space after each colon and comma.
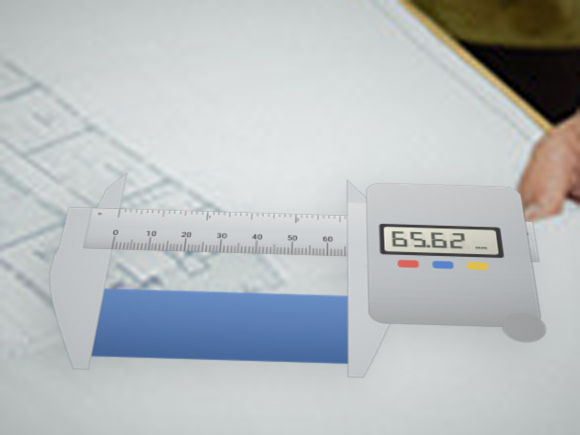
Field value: {"value": 65.62, "unit": "mm"}
